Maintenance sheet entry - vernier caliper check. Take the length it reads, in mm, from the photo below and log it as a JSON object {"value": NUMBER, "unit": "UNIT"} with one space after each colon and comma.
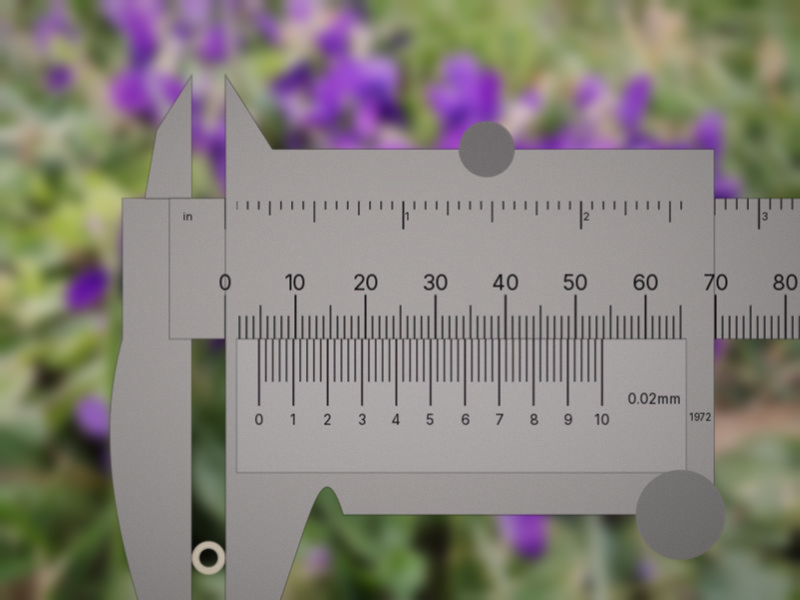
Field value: {"value": 4.8, "unit": "mm"}
